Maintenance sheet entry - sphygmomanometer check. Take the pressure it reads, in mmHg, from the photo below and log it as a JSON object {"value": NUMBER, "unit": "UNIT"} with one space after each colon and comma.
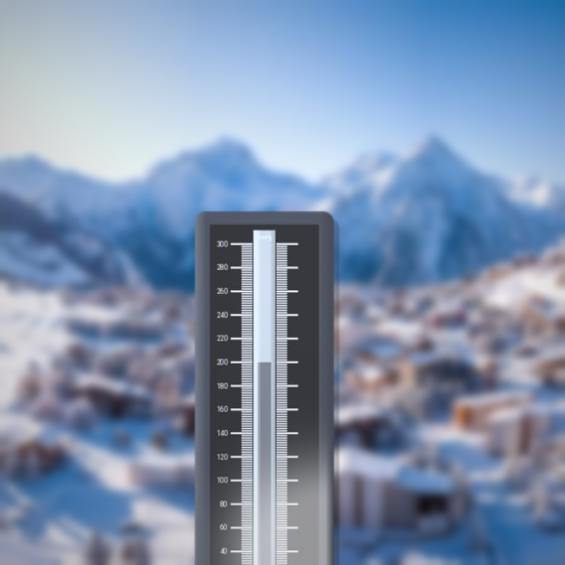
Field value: {"value": 200, "unit": "mmHg"}
